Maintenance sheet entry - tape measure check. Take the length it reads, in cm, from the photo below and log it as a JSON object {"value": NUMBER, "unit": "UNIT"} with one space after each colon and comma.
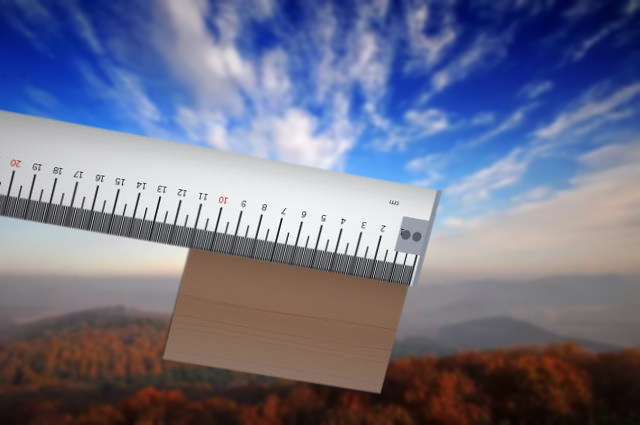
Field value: {"value": 11, "unit": "cm"}
